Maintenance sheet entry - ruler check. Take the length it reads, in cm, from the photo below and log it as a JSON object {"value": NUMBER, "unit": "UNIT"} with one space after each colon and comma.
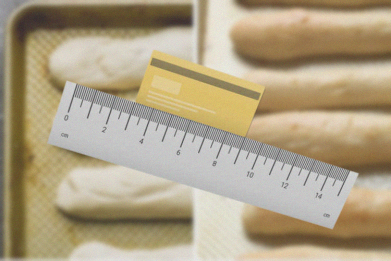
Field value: {"value": 6, "unit": "cm"}
